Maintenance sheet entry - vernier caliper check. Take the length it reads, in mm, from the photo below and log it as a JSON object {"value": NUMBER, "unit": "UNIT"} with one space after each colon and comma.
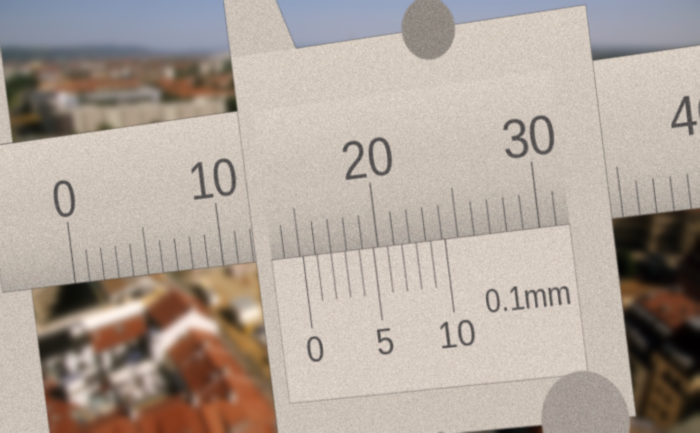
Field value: {"value": 15.2, "unit": "mm"}
